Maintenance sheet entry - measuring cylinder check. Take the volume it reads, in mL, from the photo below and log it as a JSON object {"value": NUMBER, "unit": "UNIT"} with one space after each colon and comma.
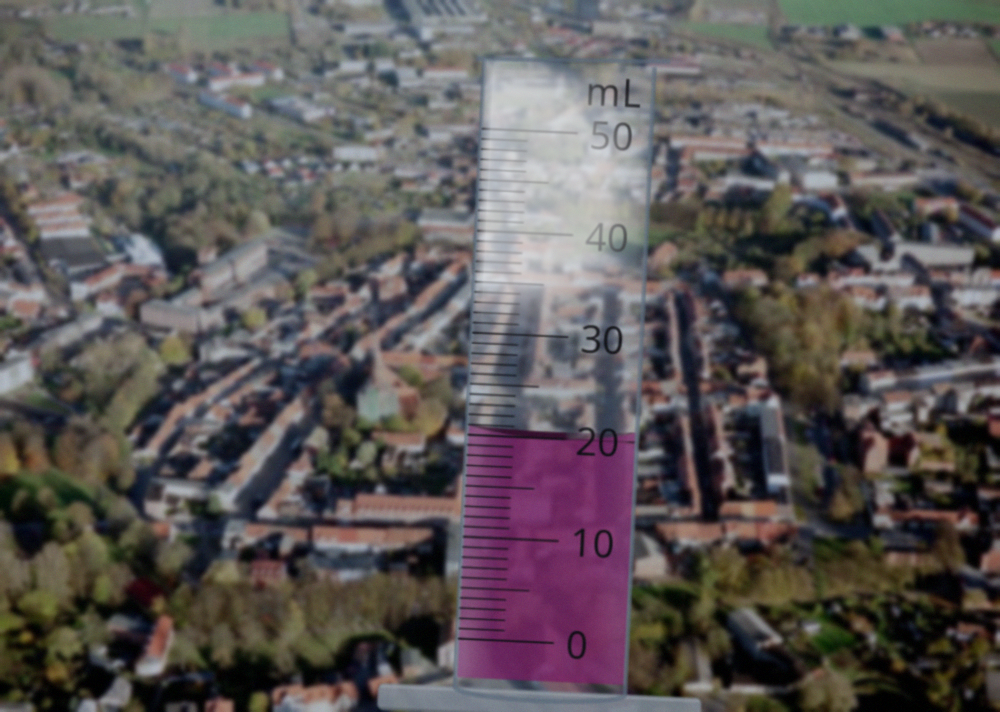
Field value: {"value": 20, "unit": "mL"}
